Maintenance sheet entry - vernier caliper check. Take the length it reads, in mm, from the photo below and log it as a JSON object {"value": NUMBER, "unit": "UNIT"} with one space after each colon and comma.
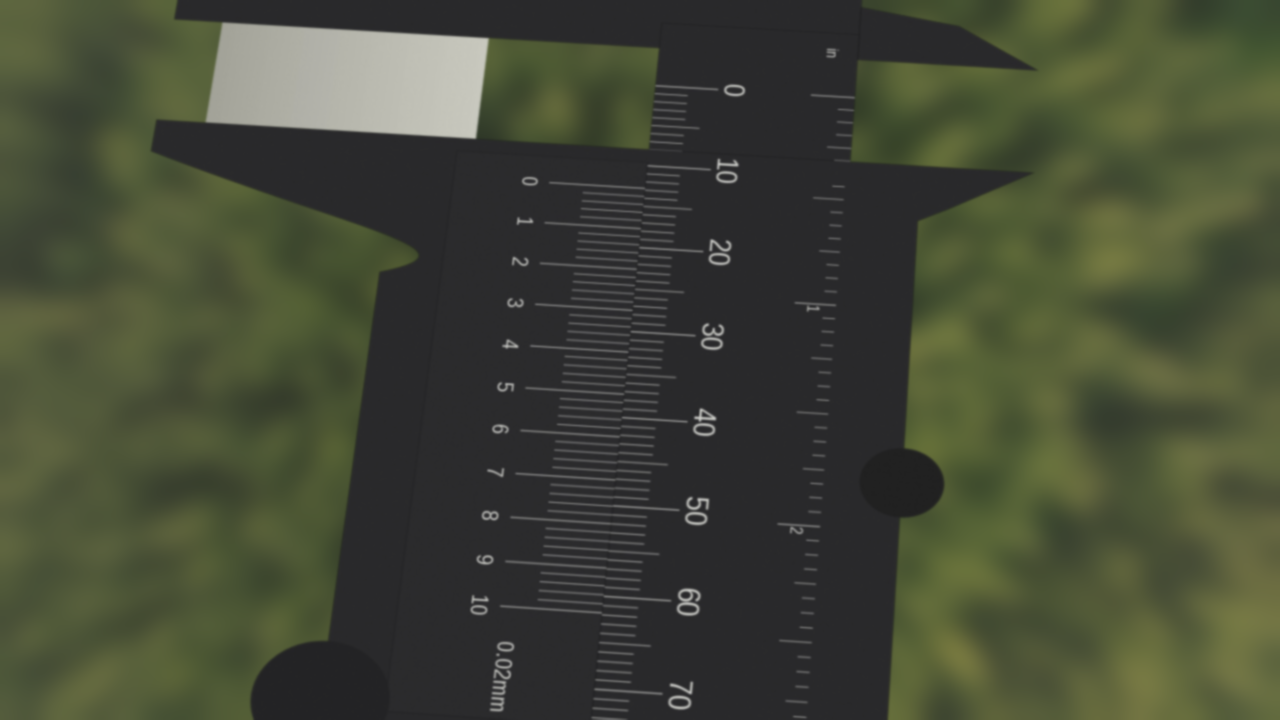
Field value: {"value": 12.8, "unit": "mm"}
